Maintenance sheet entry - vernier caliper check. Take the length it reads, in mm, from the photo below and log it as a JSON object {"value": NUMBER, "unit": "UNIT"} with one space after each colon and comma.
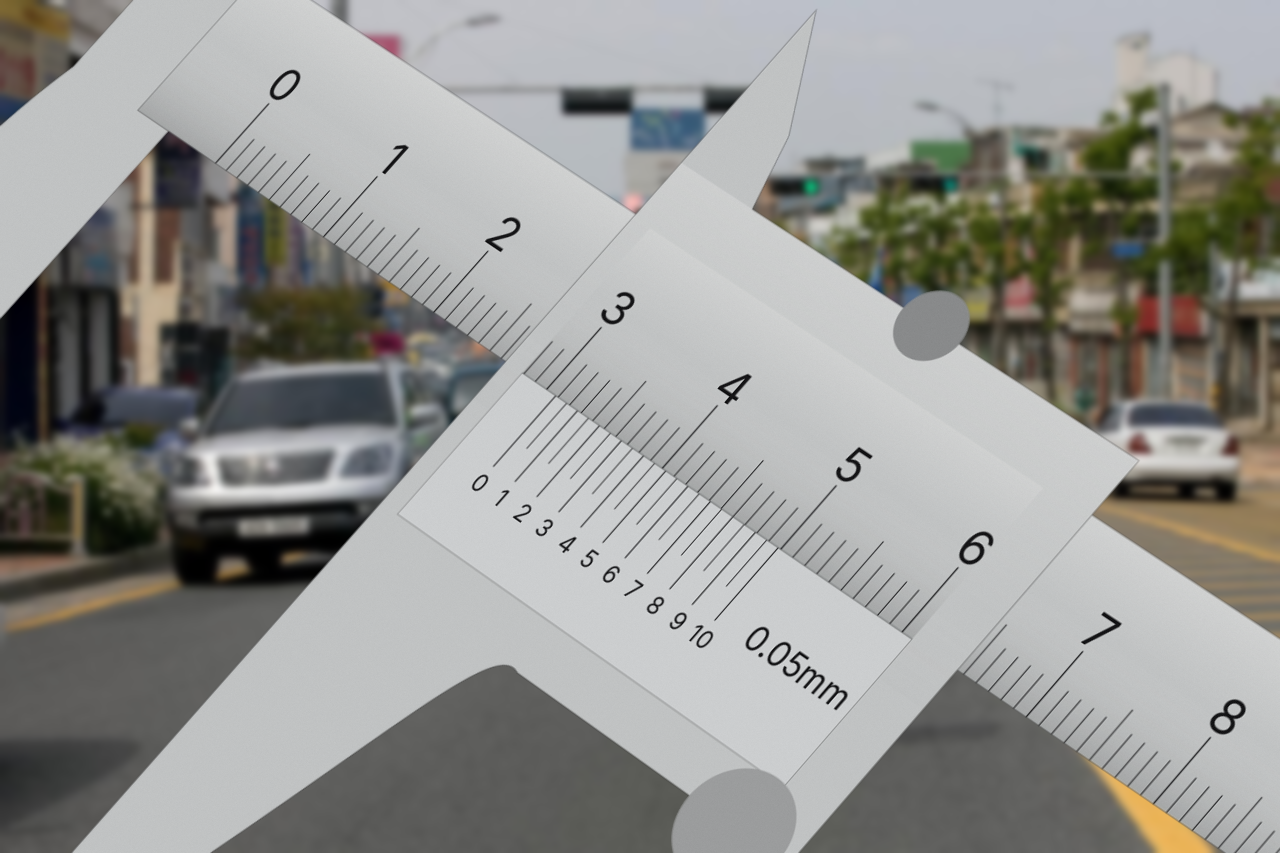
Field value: {"value": 30.8, "unit": "mm"}
